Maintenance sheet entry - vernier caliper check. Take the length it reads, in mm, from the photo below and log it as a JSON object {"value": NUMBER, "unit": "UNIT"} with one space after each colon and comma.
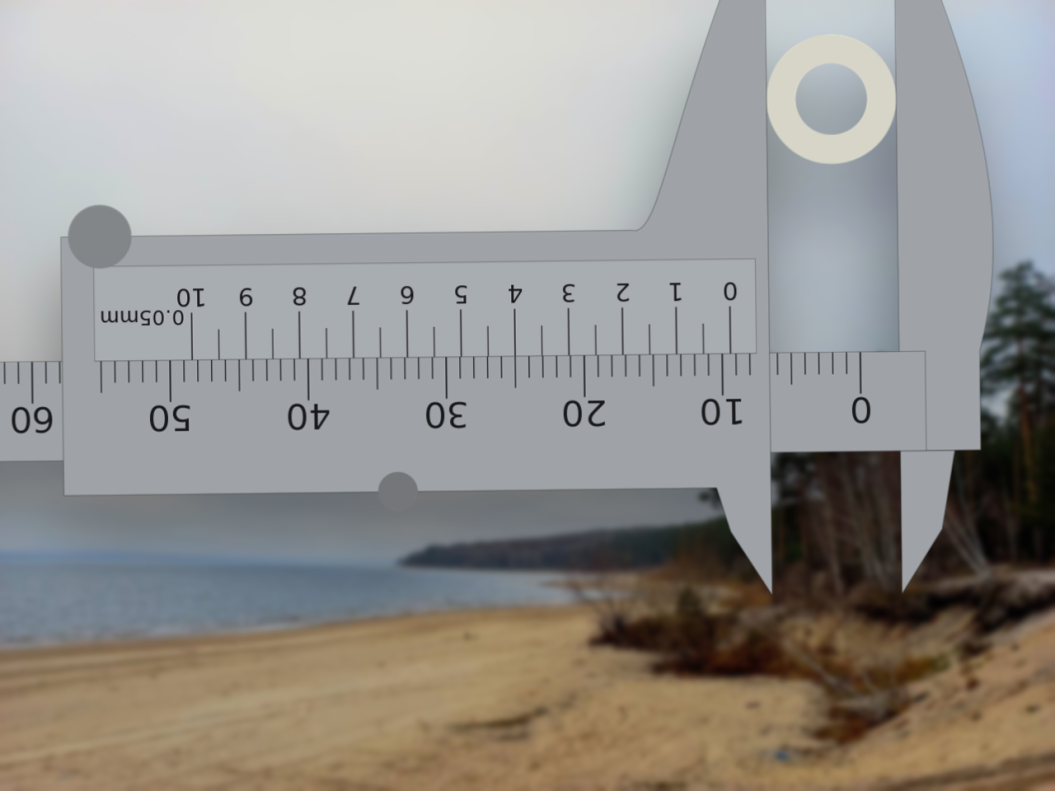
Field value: {"value": 9.4, "unit": "mm"}
